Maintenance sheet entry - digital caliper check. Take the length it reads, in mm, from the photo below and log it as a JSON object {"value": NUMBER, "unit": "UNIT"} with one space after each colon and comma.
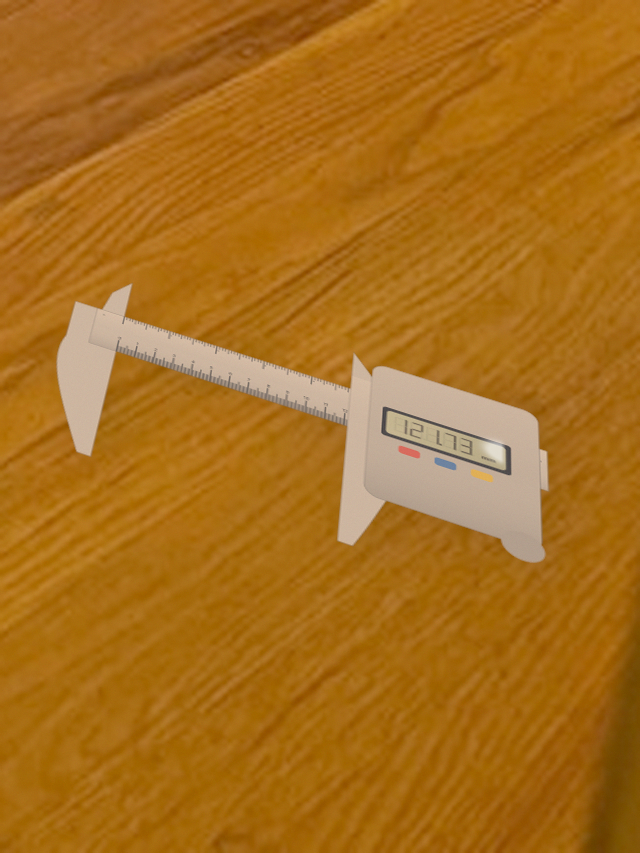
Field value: {"value": 121.73, "unit": "mm"}
